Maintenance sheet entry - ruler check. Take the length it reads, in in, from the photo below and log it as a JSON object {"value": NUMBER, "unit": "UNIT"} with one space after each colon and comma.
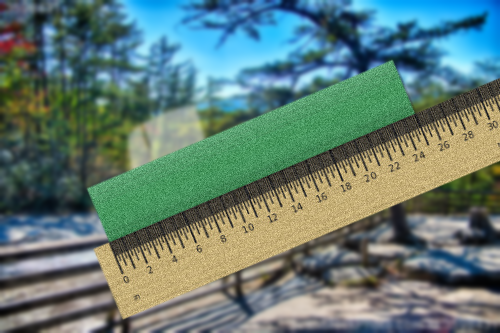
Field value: {"value": 25, "unit": "in"}
